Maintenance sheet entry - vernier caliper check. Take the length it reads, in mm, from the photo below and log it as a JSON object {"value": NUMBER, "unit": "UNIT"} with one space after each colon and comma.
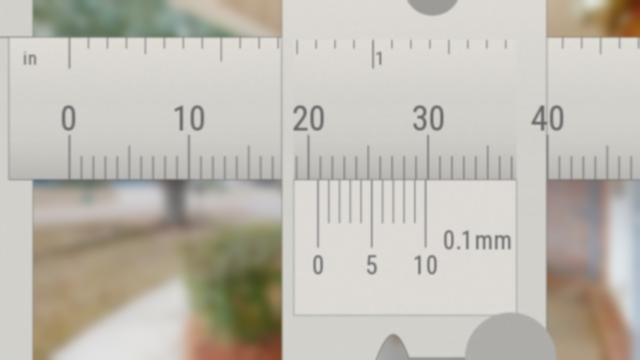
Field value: {"value": 20.8, "unit": "mm"}
